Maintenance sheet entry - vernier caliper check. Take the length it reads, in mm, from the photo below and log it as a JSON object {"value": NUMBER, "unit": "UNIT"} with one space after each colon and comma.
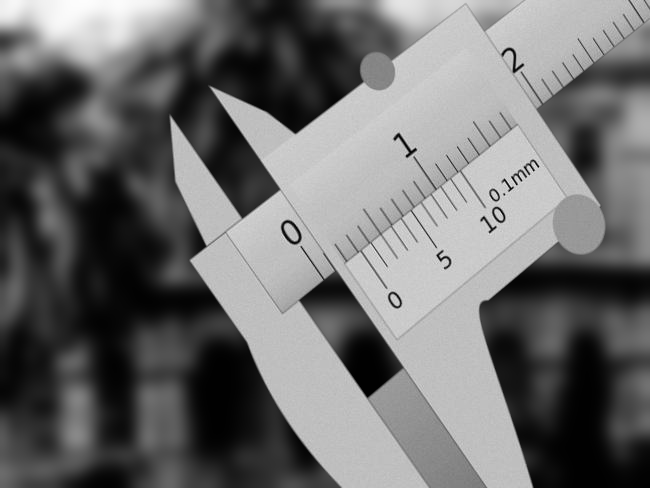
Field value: {"value": 3.2, "unit": "mm"}
